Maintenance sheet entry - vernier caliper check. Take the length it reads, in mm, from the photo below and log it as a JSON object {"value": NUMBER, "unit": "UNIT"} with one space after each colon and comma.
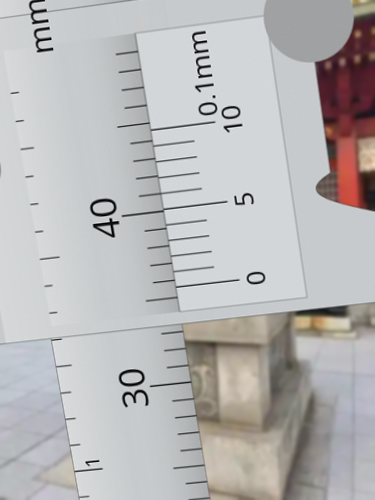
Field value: {"value": 35.6, "unit": "mm"}
